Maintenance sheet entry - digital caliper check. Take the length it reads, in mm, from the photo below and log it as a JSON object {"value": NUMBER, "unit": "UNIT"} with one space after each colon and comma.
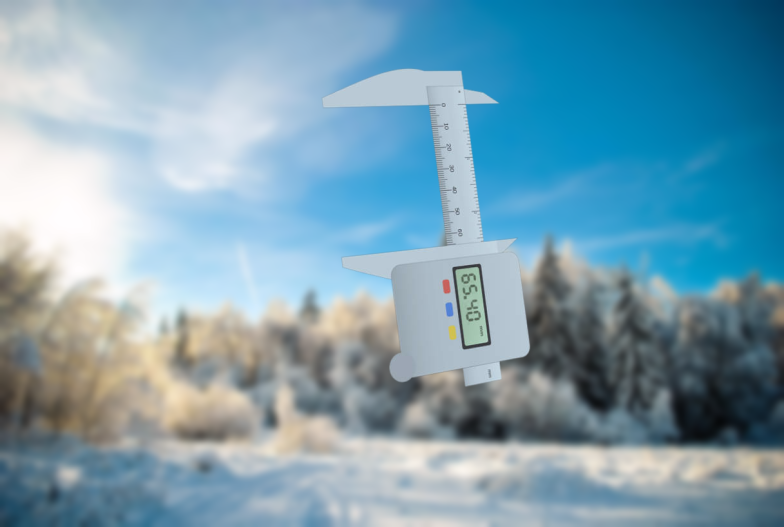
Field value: {"value": 65.40, "unit": "mm"}
